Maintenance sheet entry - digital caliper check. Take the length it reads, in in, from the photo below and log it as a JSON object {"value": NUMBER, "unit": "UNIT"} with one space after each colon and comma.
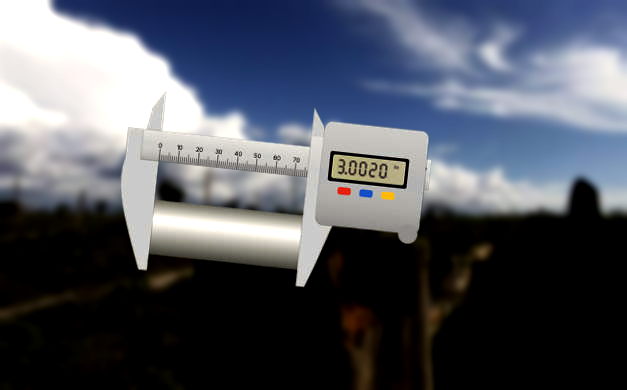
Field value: {"value": 3.0020, "unit": "in"}
